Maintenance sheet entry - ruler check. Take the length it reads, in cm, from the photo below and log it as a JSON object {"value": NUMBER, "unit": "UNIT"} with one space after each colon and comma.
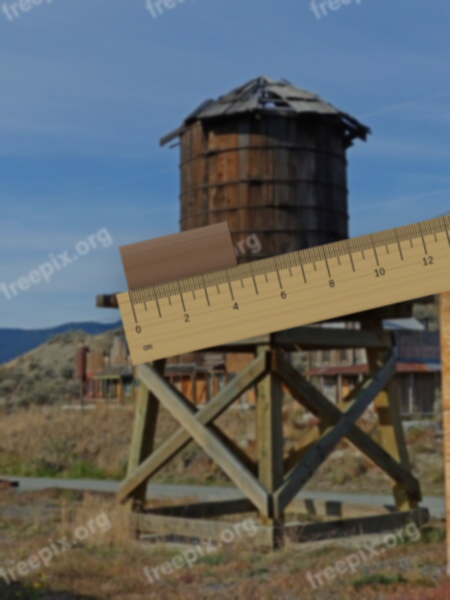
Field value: {"value": 4.5, "unit": "cm"}
